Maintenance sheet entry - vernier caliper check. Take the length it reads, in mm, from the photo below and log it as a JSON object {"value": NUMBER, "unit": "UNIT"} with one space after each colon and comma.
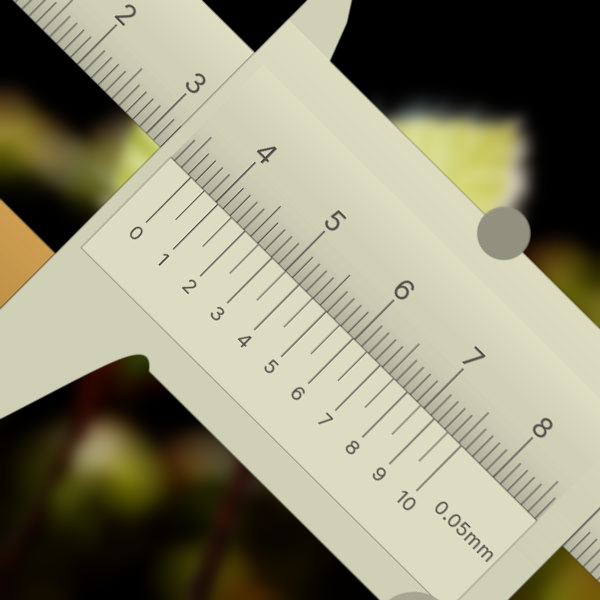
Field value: {"value": 36.4, "unit": "mm"}
